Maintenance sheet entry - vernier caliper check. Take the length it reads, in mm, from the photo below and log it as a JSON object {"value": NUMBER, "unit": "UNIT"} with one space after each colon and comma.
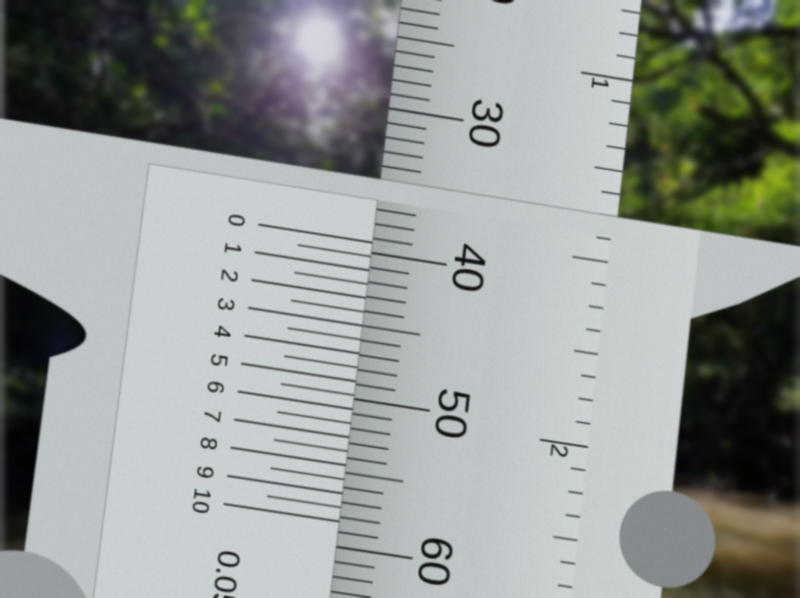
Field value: {"value": 39.3, "unit": "mm"}
